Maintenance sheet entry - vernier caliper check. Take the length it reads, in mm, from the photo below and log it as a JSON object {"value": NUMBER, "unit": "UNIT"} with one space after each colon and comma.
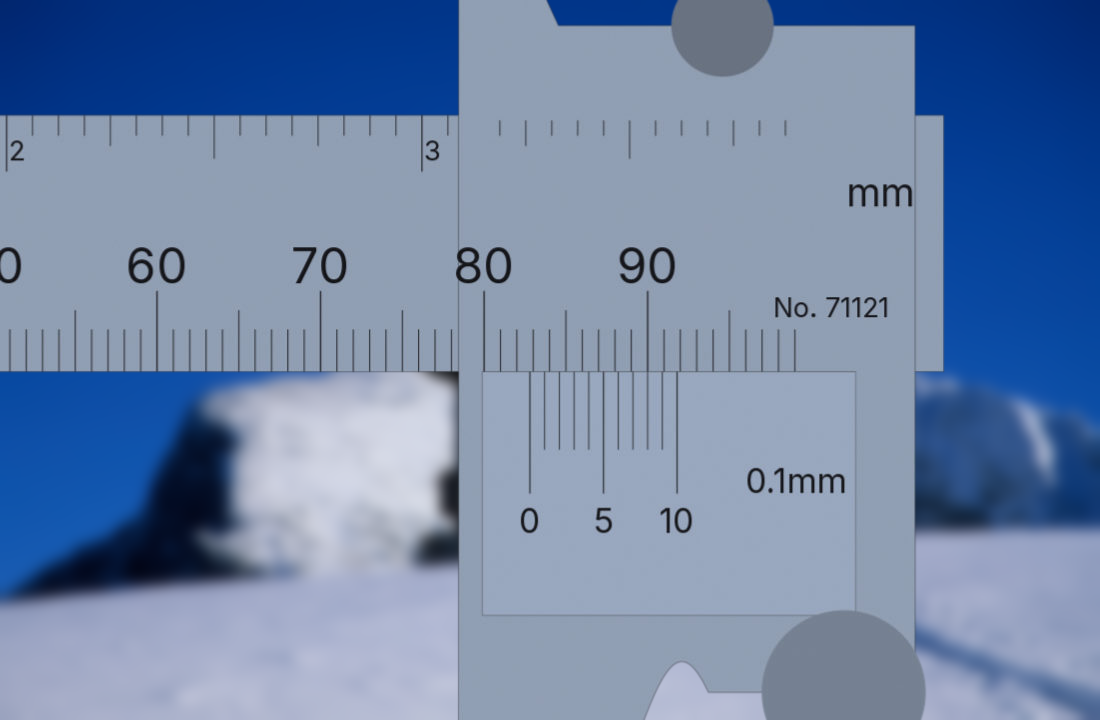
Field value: {"value": 82.8, "unit": "mm"}
